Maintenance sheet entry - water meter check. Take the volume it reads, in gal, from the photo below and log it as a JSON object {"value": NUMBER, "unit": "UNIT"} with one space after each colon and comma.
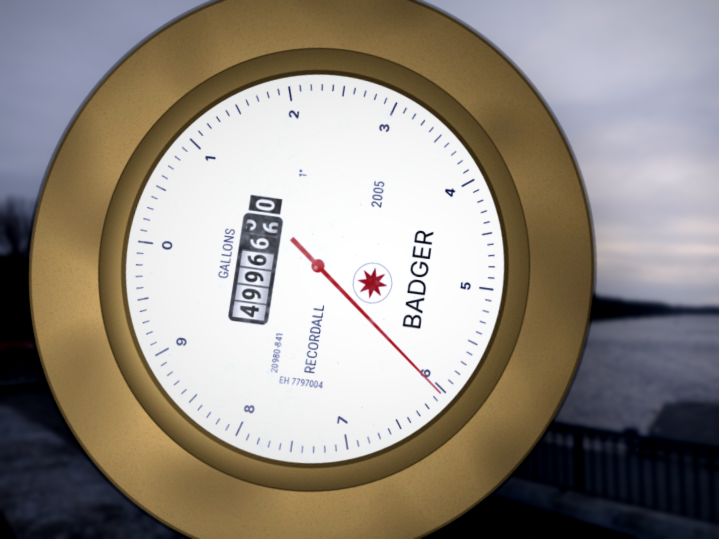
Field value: {"value": 4996656.0, "unit": "gal"}
